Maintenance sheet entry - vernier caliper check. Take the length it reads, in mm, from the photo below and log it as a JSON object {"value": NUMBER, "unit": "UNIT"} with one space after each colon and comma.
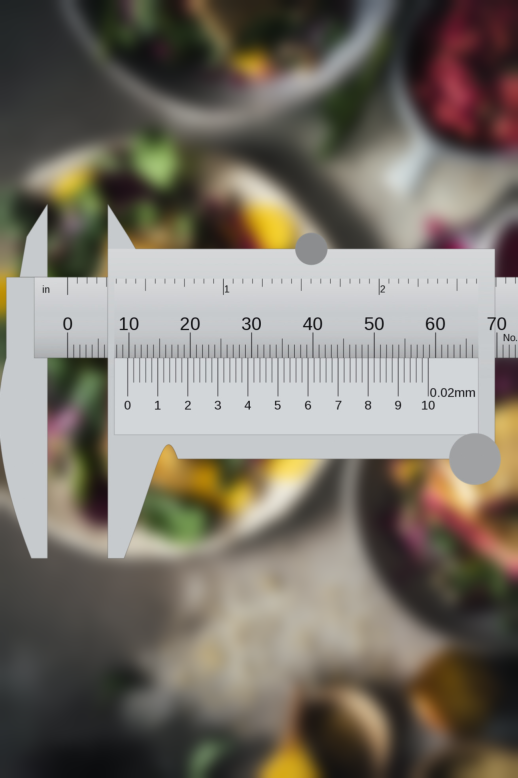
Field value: {"value": 9.8, "unit": "mm"}
